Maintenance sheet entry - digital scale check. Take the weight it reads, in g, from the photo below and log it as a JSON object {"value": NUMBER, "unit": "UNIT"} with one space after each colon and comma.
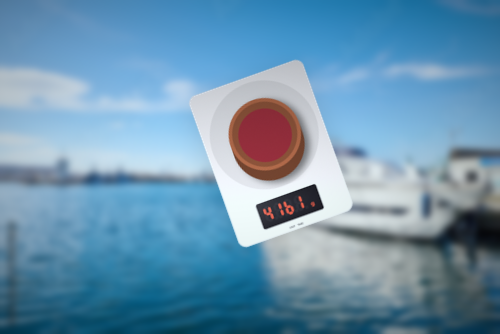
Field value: {"value": 4161, "unit": "g"}
